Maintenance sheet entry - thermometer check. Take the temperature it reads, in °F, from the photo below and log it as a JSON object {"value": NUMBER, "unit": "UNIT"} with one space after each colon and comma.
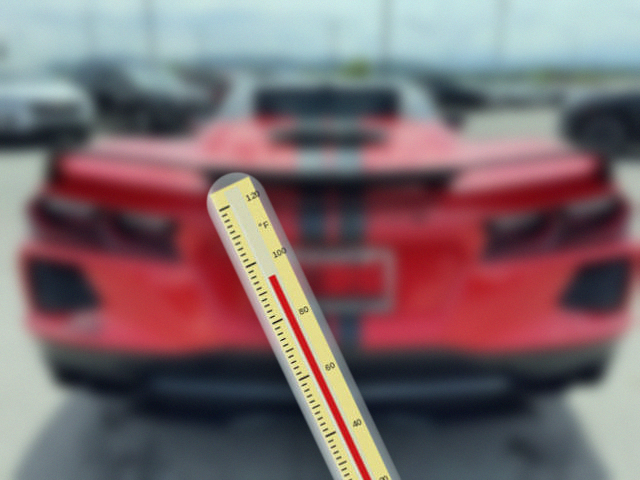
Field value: {"value": 94, "unit": "°F"}
